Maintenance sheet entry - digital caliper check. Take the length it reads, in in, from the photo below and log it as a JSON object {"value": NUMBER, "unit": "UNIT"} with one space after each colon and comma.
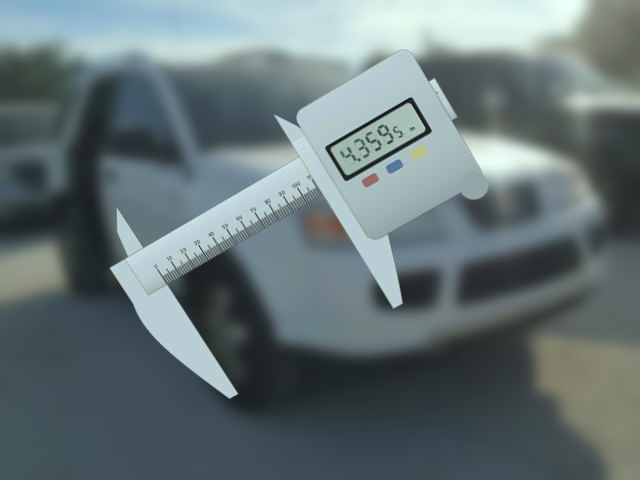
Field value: {"value": 4.3595, "unit": "in"}
